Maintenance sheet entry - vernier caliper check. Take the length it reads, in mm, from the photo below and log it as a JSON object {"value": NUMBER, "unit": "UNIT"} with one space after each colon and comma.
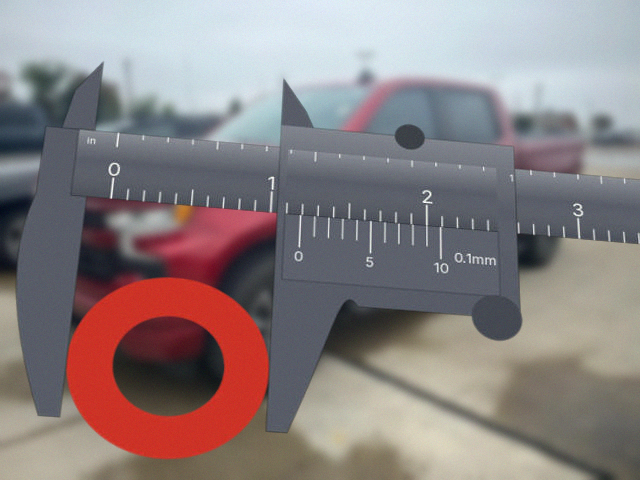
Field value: {"value": 11.9, "unit": "mm"}
